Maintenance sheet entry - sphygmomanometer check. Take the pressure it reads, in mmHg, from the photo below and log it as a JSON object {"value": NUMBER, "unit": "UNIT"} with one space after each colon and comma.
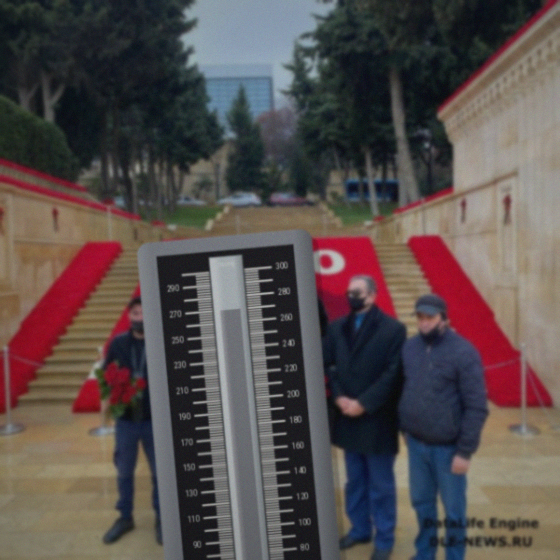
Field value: {"value": 270, "unit": "mmHg"}
